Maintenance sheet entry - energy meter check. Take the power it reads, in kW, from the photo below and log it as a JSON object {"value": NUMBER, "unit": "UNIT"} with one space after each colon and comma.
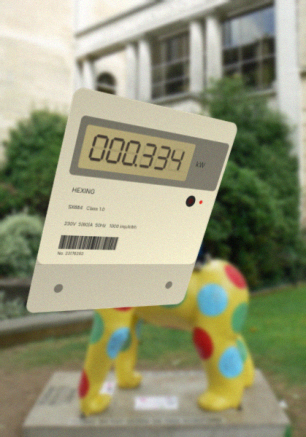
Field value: {"value": 0.334, "unit": "kW"}
